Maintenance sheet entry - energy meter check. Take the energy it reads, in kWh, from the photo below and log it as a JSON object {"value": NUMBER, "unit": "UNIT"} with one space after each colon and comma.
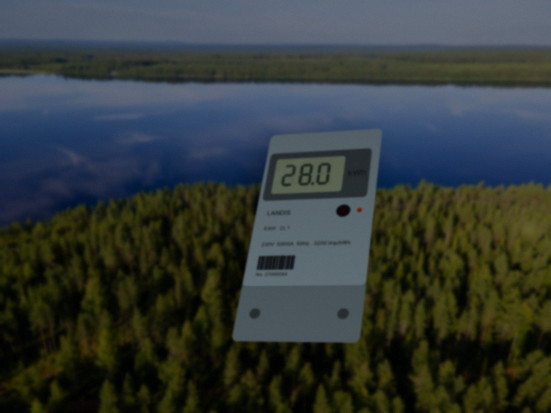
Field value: {"value": 28.0, "unit": "kWh"}
